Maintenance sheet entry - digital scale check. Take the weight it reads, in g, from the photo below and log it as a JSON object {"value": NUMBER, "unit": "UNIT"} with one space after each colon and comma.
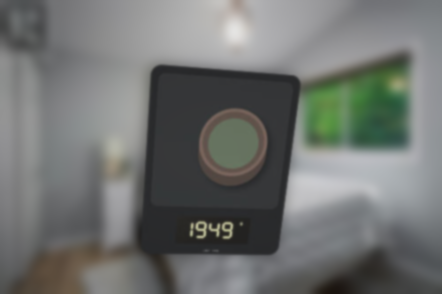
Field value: {"value": 1949, "unit": "g"}
